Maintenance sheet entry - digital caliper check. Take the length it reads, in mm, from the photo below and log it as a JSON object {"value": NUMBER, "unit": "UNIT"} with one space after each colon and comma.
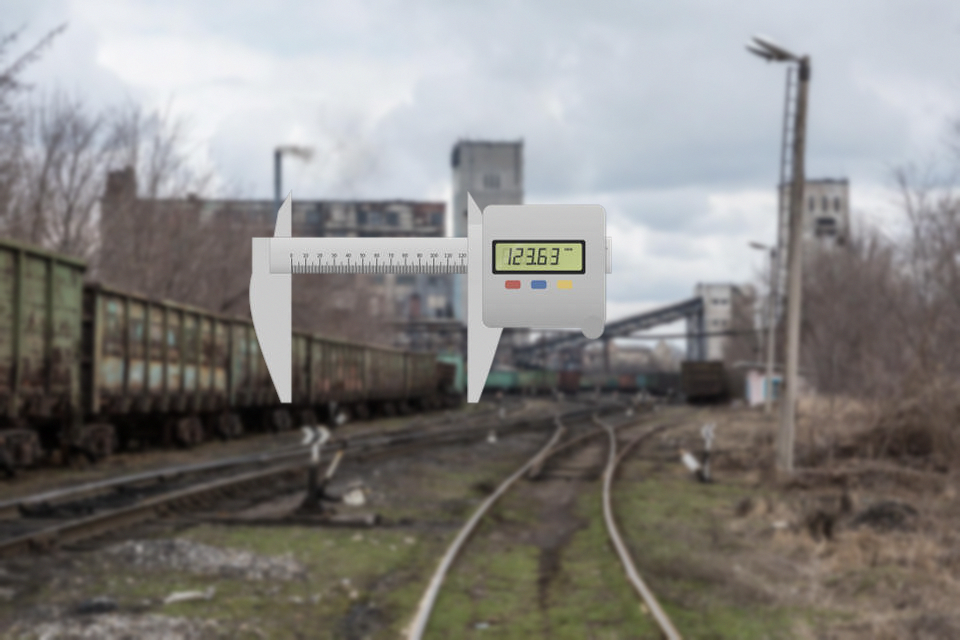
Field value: {"value": 123.63, "unit": "mm"}
